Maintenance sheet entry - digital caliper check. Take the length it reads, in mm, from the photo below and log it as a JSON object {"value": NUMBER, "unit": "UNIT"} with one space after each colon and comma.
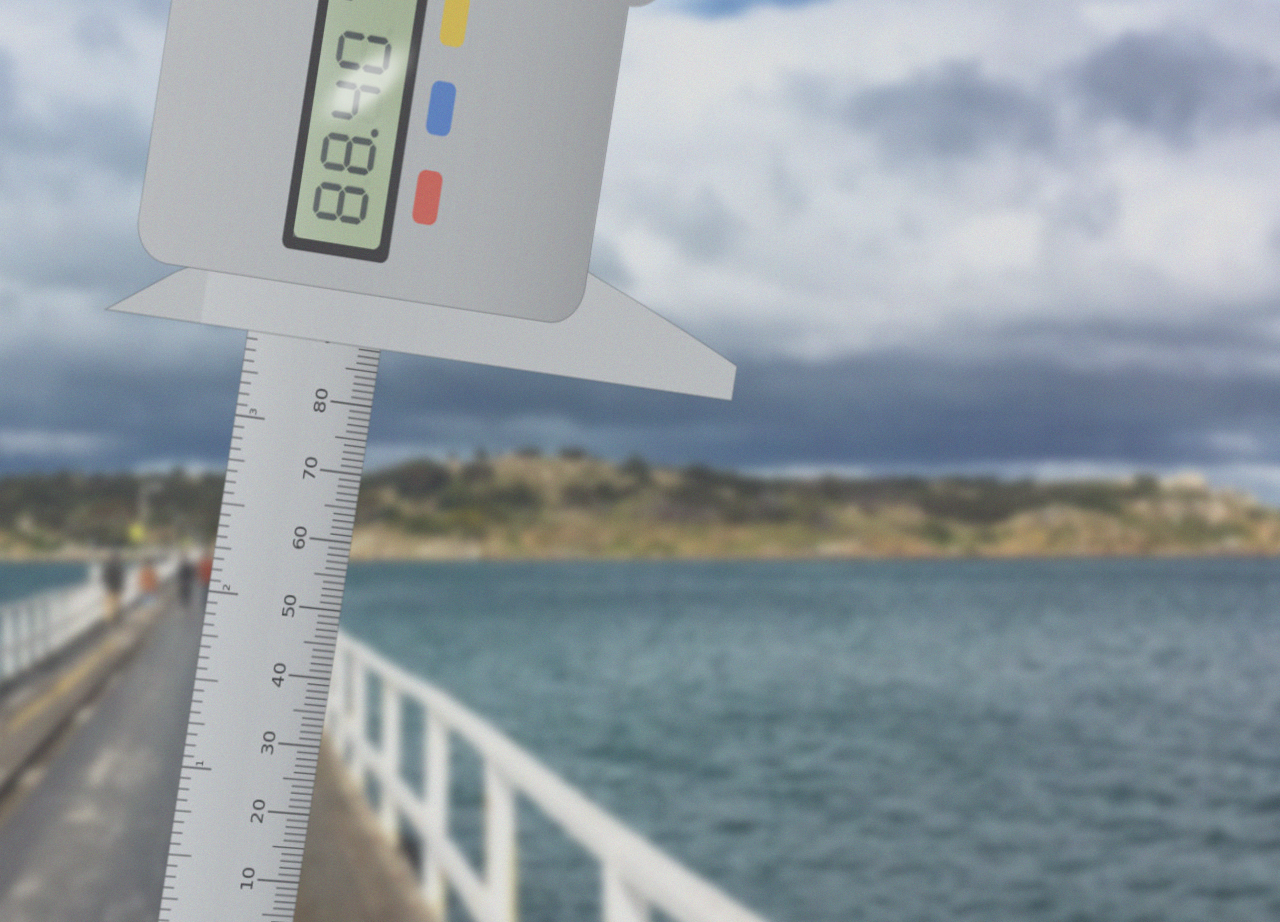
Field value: {"value": 88.40, "unit": "mm"}
